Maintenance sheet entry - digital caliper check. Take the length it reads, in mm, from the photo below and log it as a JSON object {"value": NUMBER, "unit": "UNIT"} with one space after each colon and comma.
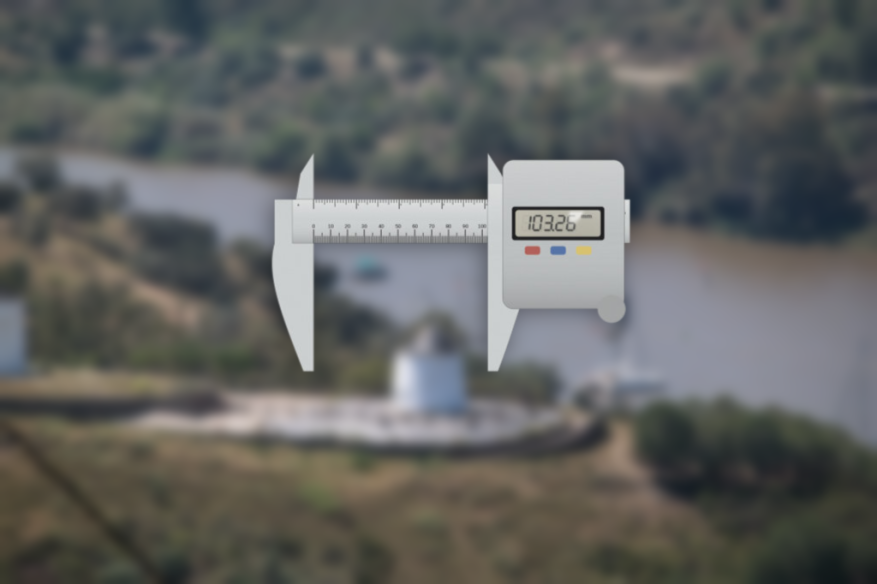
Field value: {"value": 103.26, "unit": "mm"}
